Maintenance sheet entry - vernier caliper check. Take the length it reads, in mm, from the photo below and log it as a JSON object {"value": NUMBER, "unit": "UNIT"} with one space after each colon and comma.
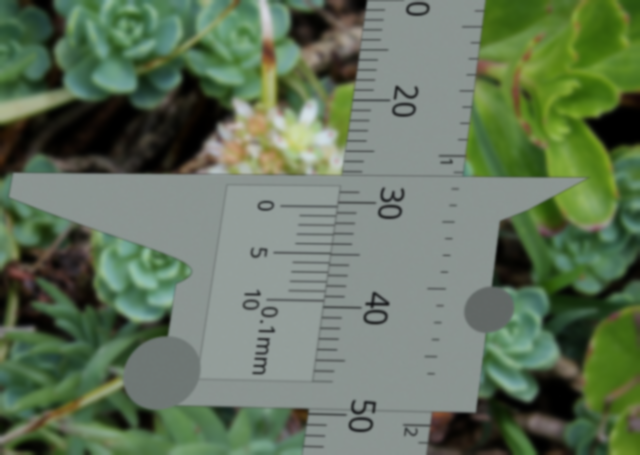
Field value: {"value": 30.4, "unit": "mm"}
